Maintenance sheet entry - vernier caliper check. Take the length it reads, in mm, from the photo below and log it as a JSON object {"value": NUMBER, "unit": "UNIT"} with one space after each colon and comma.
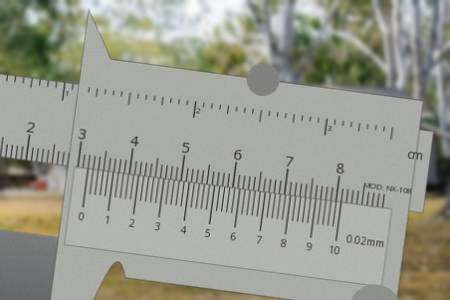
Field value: {"value": 32.0, "unit": "mm"}
